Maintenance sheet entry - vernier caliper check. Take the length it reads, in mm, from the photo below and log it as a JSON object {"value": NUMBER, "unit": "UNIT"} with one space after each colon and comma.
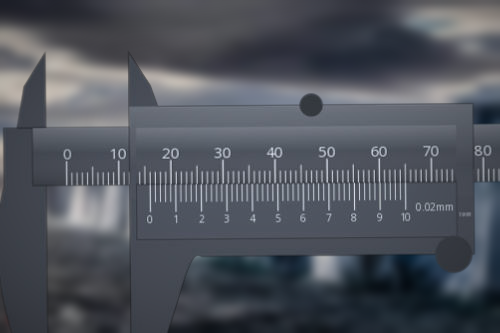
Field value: {"value": 16.0, "unit": "mm"}
